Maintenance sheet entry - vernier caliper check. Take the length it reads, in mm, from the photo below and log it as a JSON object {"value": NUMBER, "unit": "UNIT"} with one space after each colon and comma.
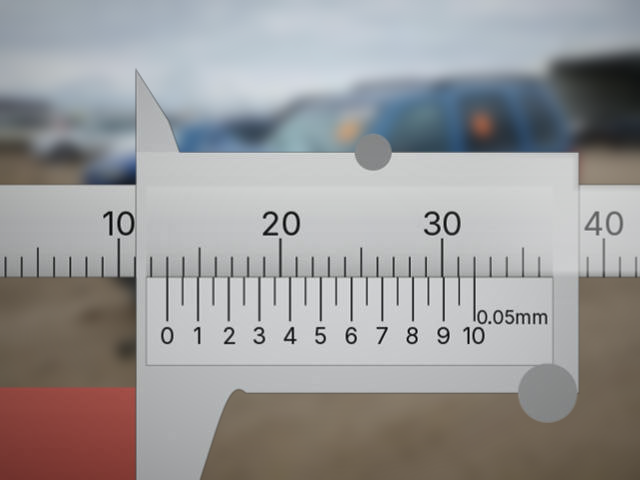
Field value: {"value": 13.0, "unit": "mm"}
